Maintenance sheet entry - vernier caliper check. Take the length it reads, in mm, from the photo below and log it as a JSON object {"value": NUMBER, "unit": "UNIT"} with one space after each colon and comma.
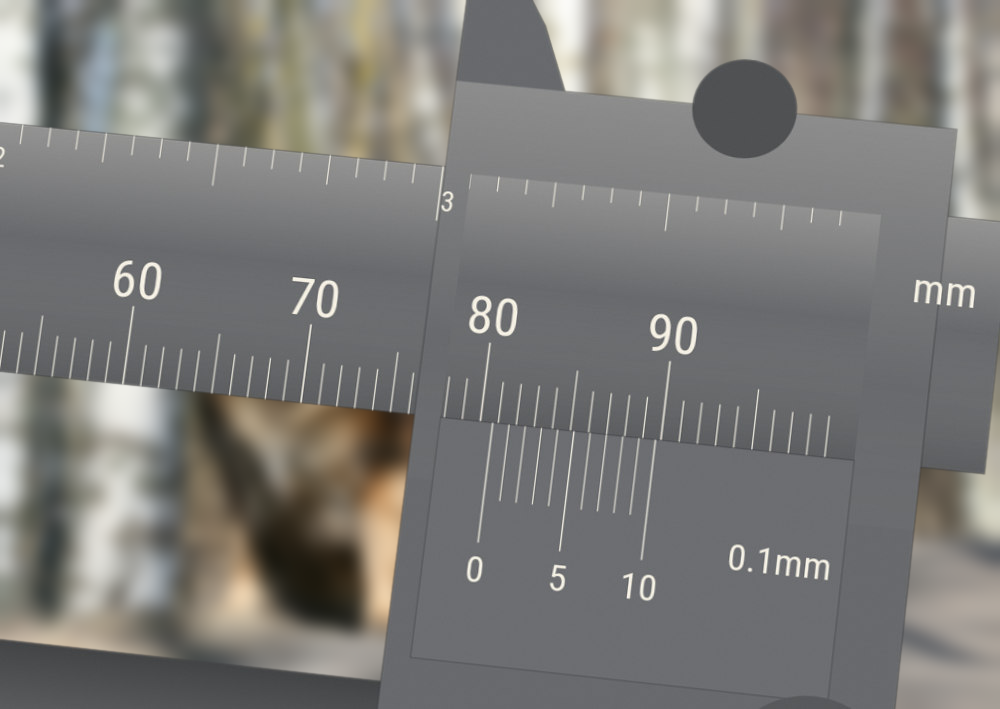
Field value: {"value": 80.7, "unit": "mm"}
